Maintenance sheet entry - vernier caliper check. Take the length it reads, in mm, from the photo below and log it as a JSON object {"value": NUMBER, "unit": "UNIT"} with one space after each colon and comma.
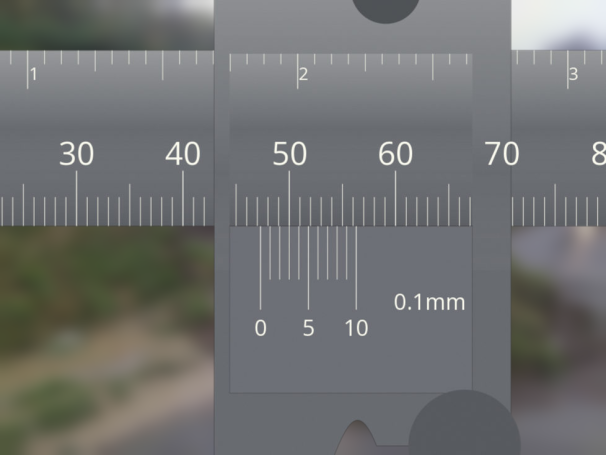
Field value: {"value": 47.3, "unit": "mm"}
